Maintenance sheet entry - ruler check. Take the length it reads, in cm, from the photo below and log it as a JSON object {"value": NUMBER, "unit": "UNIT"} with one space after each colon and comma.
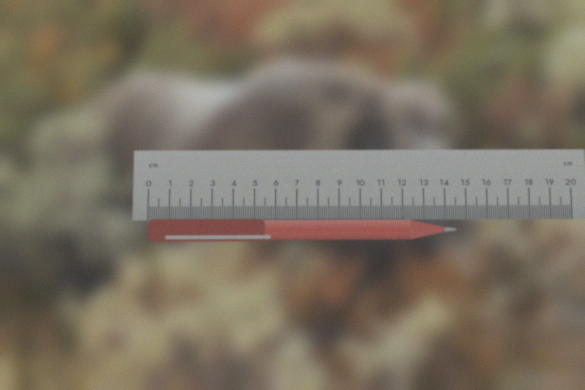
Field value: {"value": 14.5, "unit": "cm"}
